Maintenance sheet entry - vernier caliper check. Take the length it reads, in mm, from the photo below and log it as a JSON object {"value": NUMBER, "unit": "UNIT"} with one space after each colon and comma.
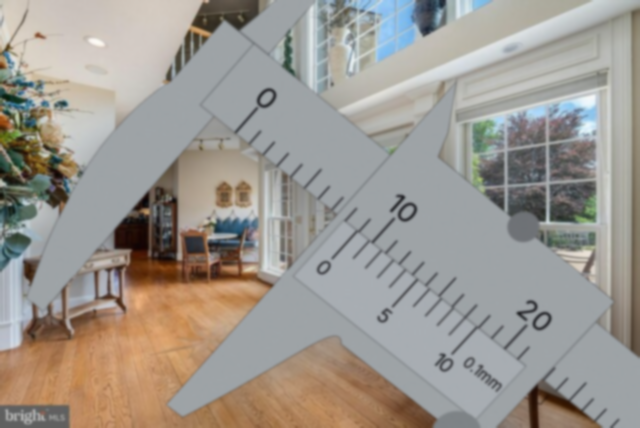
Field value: {"value": 8.9, "unit": "mm"}
